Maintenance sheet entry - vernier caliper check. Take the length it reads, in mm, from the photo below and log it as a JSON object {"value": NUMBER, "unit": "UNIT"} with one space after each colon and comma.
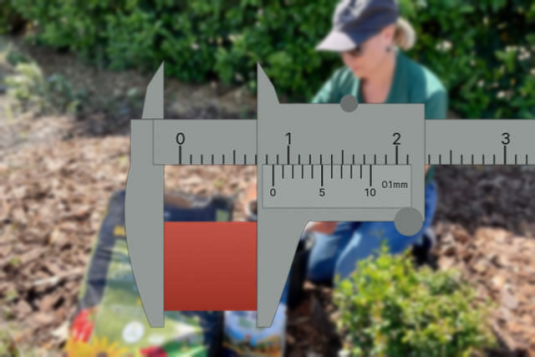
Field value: {"value": 8.6, "unit": "mm"}
